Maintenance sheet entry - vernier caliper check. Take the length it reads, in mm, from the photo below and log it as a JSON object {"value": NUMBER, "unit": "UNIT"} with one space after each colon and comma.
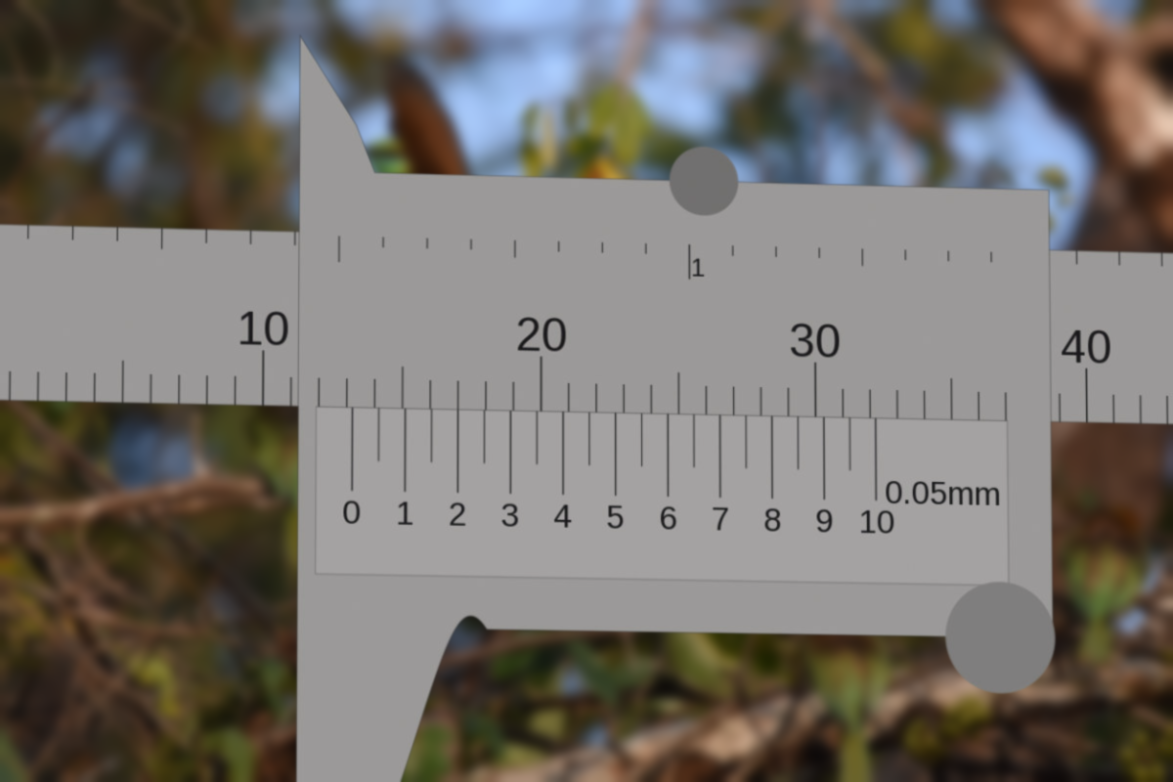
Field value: {"value": 13.20, "unit": "mm"}
